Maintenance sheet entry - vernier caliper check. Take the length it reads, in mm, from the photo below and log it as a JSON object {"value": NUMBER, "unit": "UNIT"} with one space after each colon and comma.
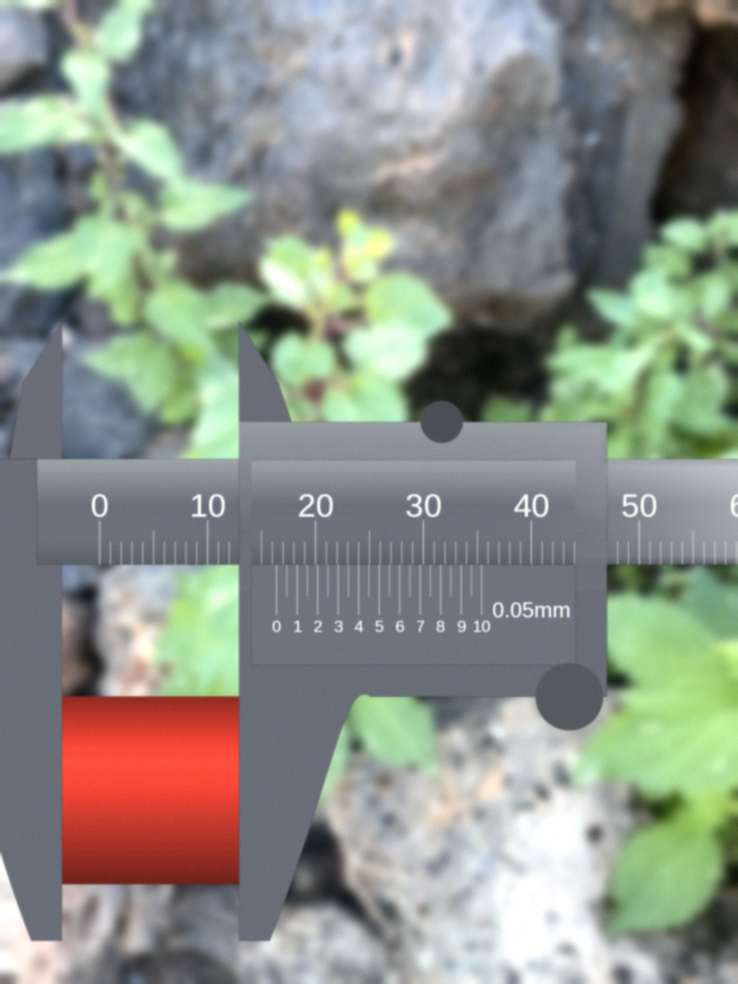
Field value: {"value": 16.4, "unit": "mm"}
